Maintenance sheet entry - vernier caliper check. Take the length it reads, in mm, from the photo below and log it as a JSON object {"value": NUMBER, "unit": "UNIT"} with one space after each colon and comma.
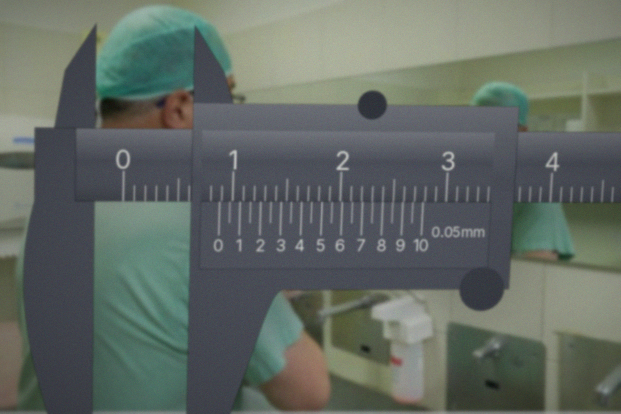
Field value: {"value": 8.8, "unit": "mm"}
